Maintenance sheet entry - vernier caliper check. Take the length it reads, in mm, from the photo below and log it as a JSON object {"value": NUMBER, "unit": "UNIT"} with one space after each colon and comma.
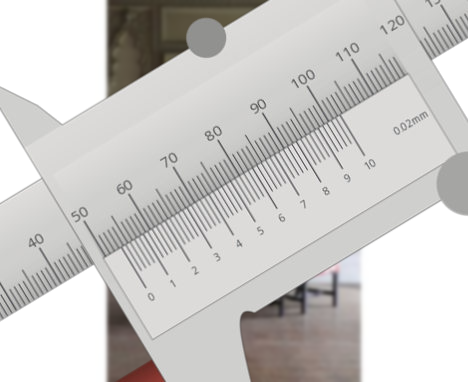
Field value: {"value": 53.5, "unit": "mm"}
